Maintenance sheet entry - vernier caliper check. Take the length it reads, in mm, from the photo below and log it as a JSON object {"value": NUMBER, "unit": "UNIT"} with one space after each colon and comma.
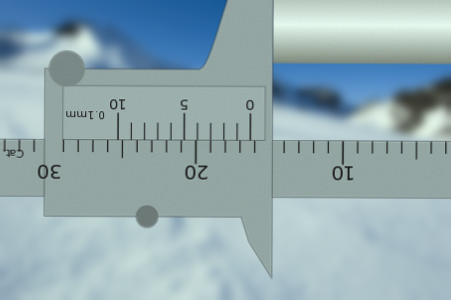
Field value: {"value": 16.3, "unit": "mm"}
